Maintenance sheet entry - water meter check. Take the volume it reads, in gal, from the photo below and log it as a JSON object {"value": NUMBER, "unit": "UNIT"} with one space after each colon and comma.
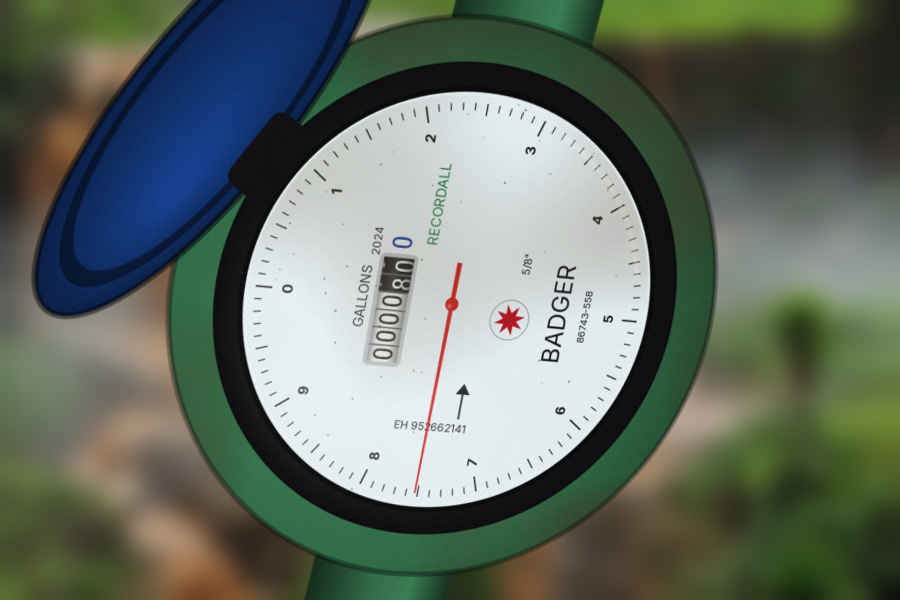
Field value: {"value": 797.5, "unit": "gal"}
